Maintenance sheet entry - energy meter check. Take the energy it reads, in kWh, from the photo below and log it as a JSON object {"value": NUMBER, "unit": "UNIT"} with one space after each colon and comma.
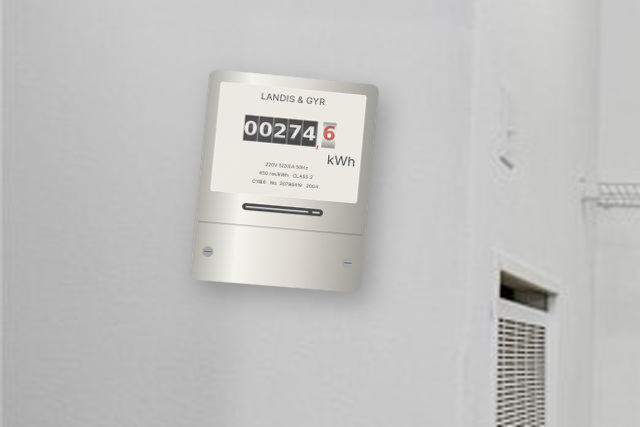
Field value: {"value": 274.6, "unit": "kWh"}
